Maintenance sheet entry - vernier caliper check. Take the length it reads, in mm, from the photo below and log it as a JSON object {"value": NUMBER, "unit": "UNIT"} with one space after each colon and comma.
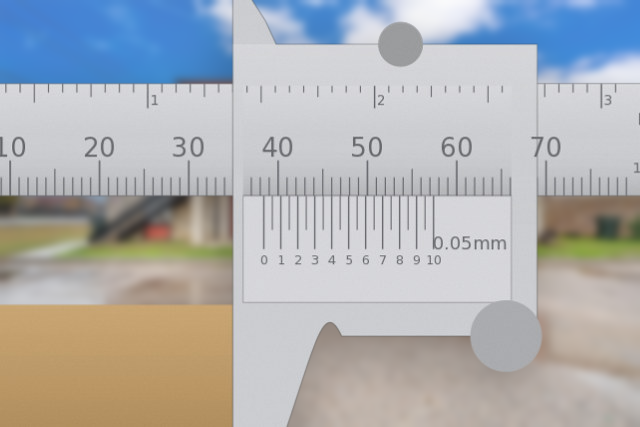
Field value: {"value": 38.4, "unit": "mm"}
